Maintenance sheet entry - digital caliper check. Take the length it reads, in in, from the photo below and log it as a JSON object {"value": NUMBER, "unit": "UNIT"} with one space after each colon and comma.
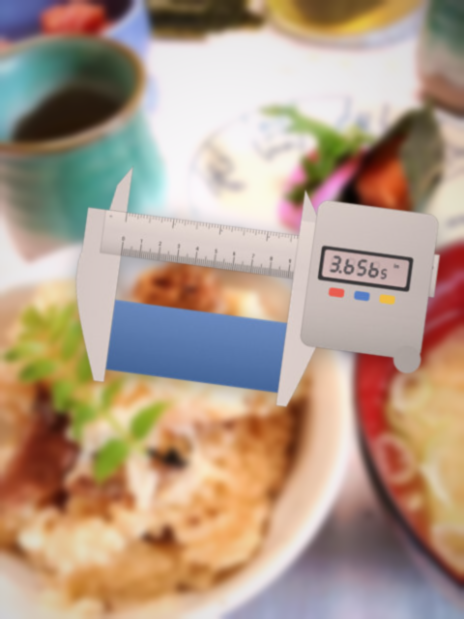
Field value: {"value": 3.6565, "unit": "in"}
